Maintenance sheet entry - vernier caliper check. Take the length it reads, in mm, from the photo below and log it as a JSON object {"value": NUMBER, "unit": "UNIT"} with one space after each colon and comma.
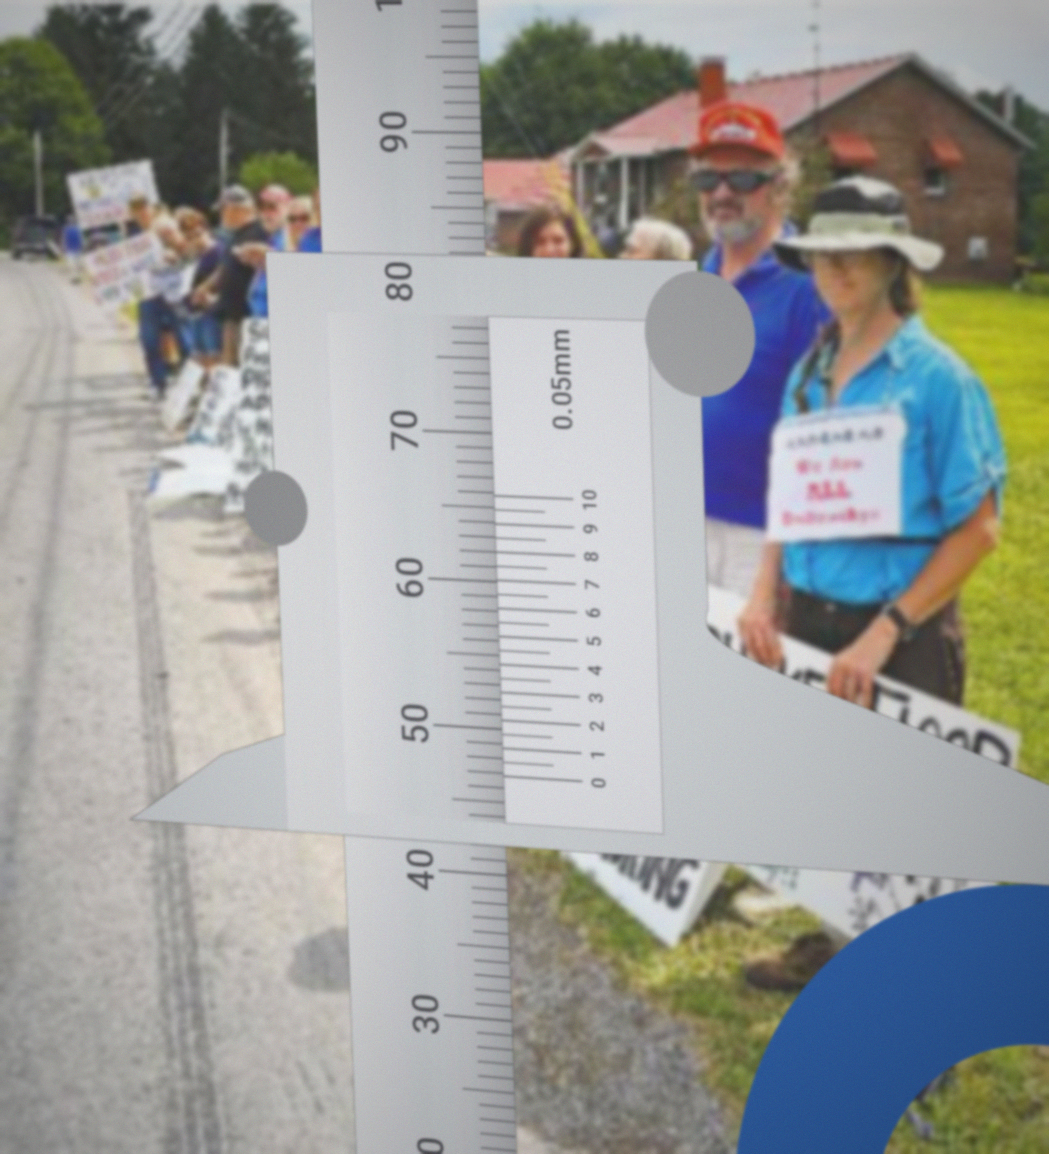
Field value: {"value": 46.8, "unit": "mm"}
